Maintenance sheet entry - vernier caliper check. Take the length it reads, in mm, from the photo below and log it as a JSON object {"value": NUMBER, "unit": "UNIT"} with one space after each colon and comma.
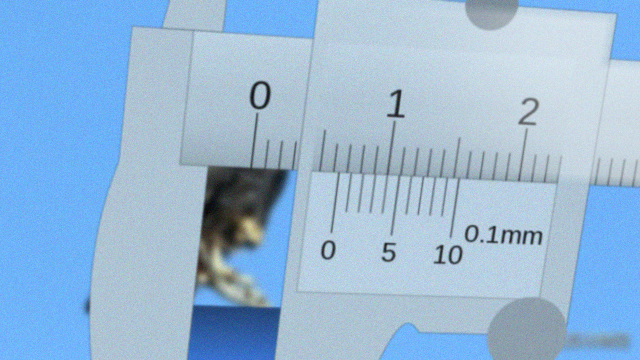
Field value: {"value": 6.4, "unit": "mm"}
